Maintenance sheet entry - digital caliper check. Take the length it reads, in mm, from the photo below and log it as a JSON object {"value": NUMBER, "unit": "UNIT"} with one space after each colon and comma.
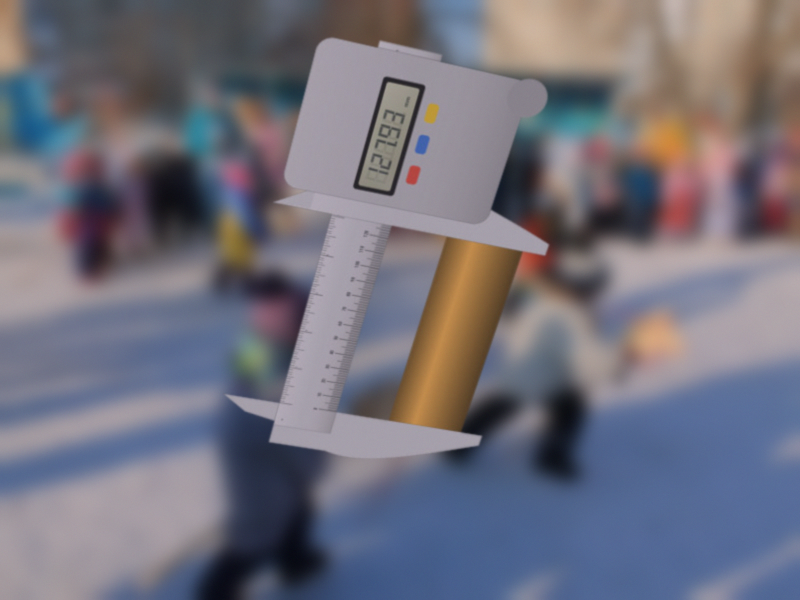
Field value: {"value": 127.93, "unit": "mm"}
